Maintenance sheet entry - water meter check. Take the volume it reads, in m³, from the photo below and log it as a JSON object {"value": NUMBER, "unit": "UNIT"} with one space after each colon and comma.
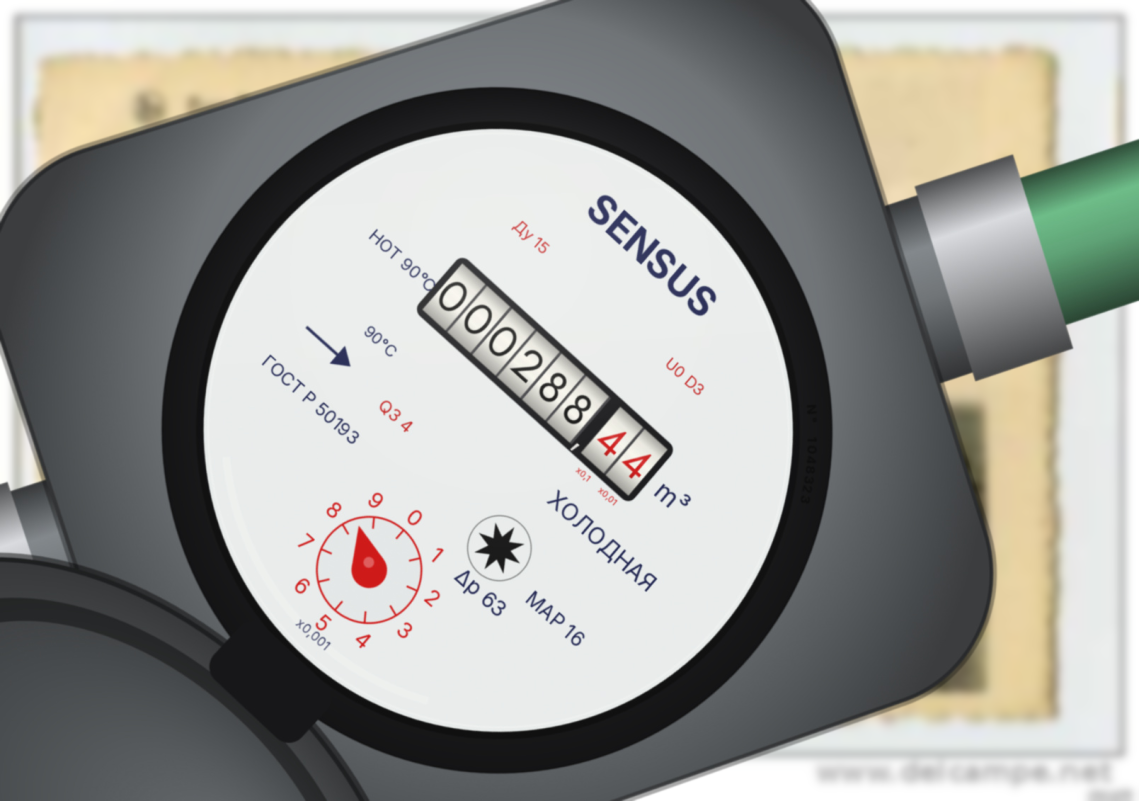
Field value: {"value": 288.448, "unit": "m³"}
